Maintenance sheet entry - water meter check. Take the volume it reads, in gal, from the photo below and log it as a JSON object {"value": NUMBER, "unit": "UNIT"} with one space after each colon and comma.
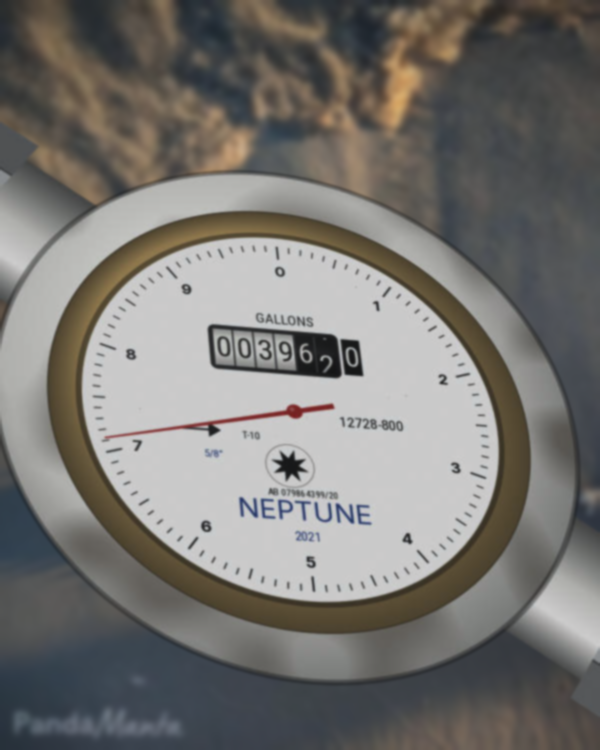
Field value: {"value": 39617.1, "unit": "gal"}
